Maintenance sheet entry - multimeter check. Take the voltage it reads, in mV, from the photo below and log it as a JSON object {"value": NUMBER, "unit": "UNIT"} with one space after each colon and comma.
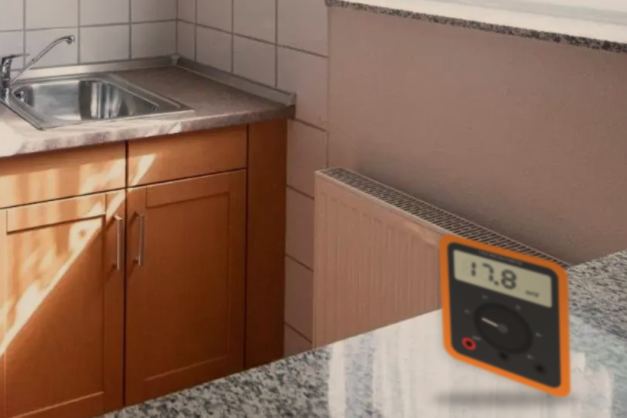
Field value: {"value": 17.8, "unit": "mV"}
